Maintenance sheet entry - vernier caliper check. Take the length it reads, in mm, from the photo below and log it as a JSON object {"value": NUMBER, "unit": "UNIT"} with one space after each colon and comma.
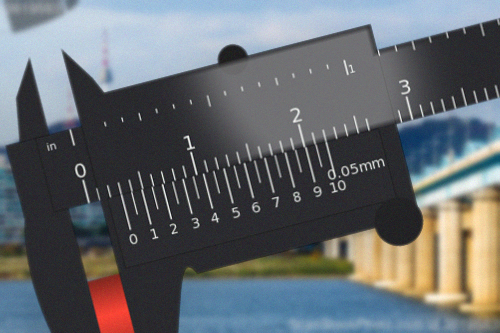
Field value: {"value": 3.0, "unit": "mm"}
